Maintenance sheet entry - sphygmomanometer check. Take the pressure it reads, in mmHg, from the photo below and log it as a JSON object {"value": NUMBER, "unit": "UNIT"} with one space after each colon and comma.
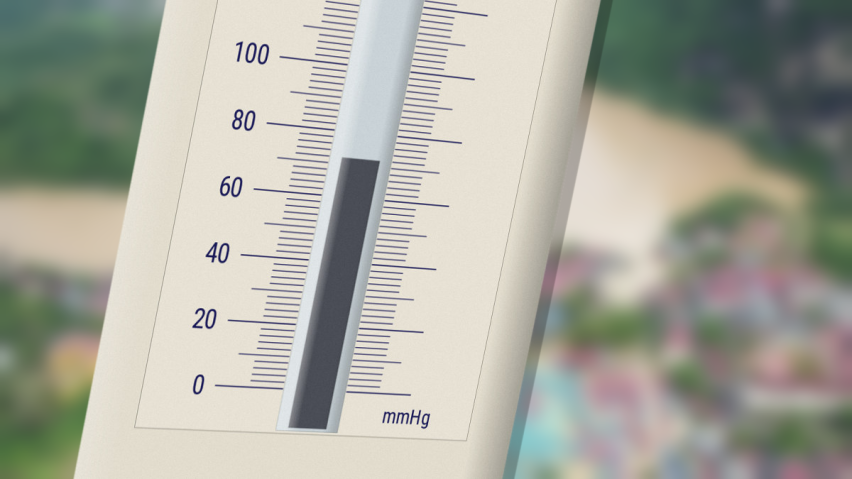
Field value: {"value": 72, "unit": "mmHg"}
